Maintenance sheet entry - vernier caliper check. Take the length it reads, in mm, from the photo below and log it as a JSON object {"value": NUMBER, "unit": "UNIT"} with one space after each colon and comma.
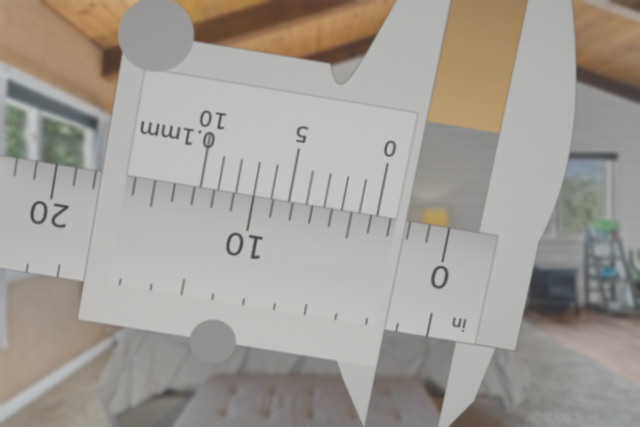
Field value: {"value": 3.7, "unit": "mm"}
